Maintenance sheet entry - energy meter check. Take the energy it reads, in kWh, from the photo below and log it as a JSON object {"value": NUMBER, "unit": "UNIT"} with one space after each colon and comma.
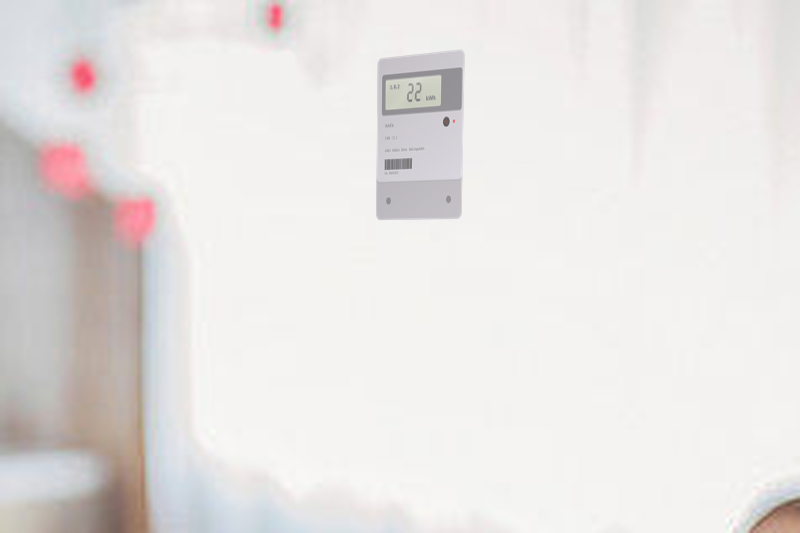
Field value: {"value": 22, "unit": "kWh"}
